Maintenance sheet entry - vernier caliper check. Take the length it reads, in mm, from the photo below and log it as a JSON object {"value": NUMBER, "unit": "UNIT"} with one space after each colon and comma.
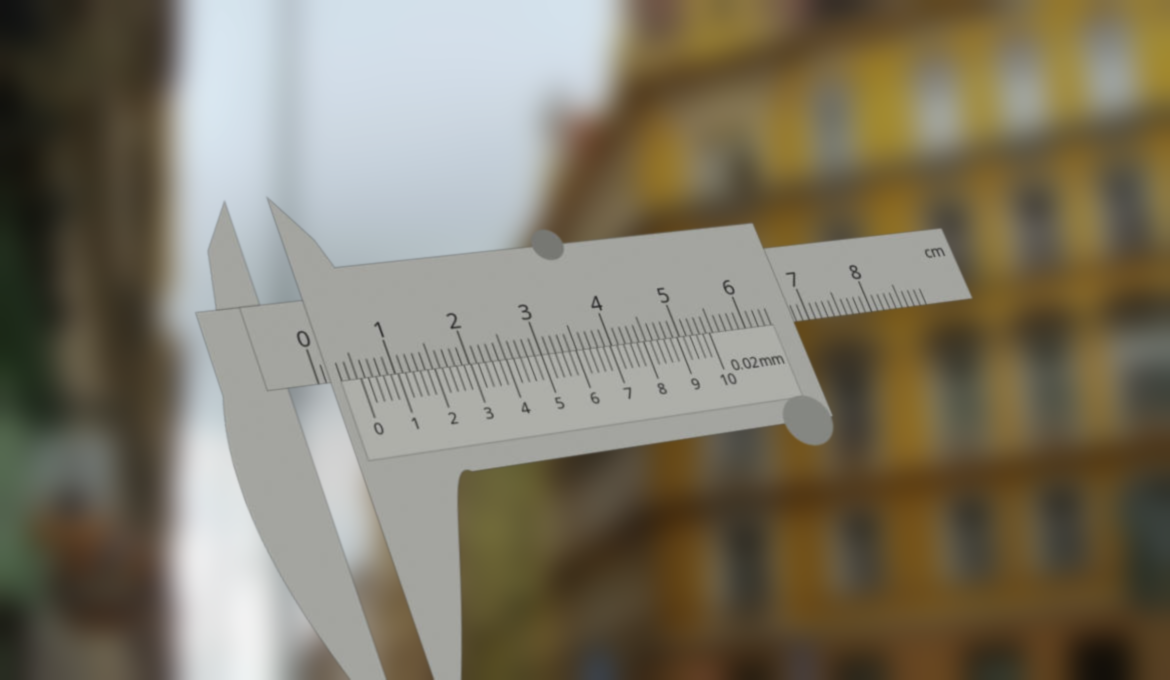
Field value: {"value": 5.5, "unit": "mm"}
